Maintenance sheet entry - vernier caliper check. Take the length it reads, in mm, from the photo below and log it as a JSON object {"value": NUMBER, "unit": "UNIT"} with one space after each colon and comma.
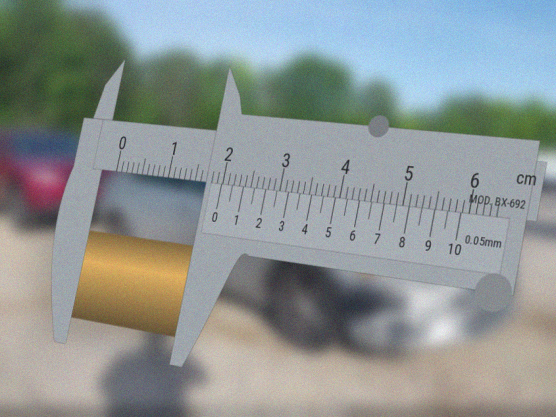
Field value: {"value": 19.8, "unit": "mm"}
